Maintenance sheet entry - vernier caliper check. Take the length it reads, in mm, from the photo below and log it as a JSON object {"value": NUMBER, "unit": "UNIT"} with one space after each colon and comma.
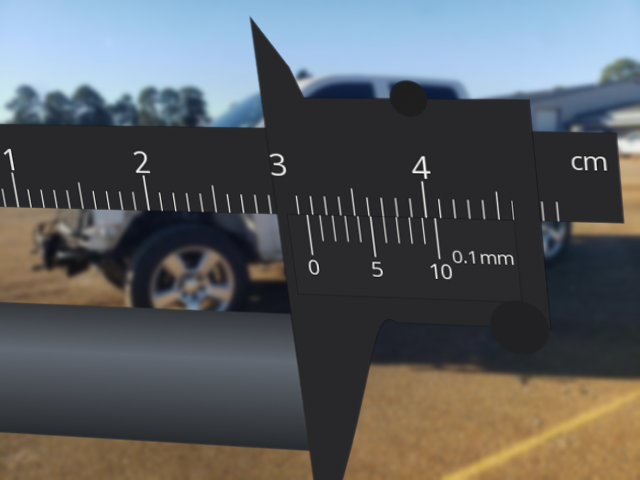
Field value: {"value": 31.6, "unit": "mm"}
